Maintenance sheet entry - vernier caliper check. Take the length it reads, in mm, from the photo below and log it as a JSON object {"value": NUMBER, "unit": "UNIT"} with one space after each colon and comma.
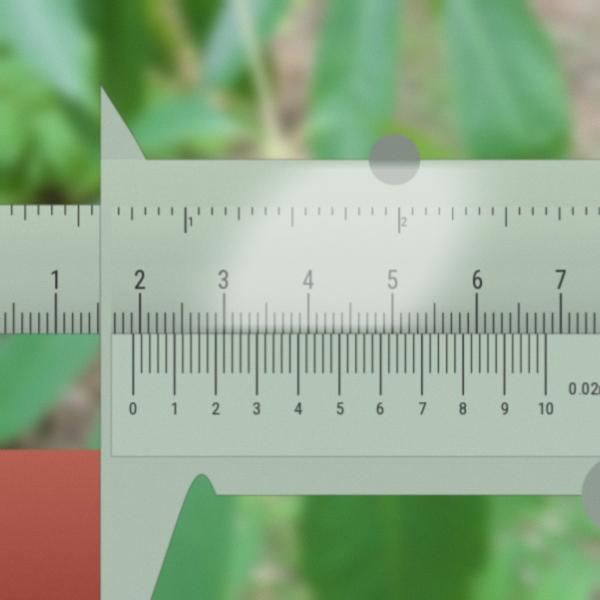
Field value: {"value": 19.2, "unit": "mm"}
